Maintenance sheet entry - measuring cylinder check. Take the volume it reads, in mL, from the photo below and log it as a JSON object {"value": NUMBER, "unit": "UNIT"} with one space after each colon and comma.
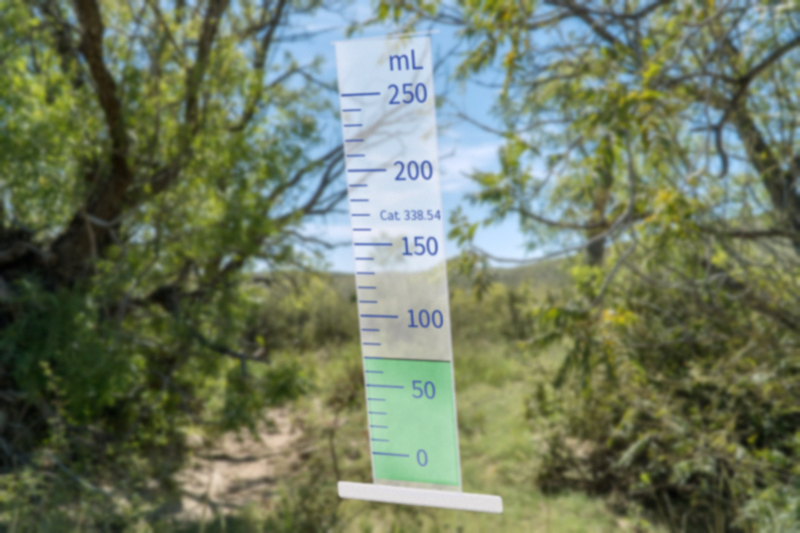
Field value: {"value": 70, "unit": "mL"}
